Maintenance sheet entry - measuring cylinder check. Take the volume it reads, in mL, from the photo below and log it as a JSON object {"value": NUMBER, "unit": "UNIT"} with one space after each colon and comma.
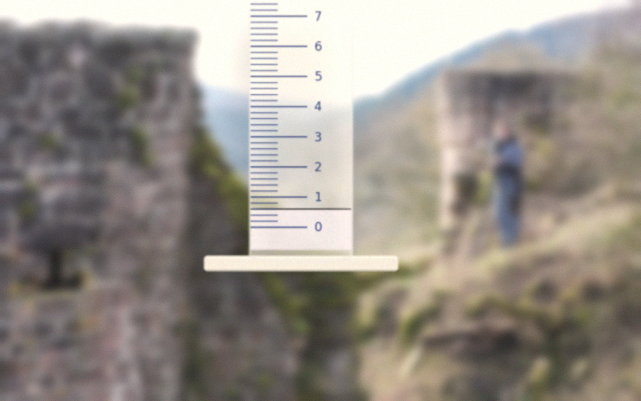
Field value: {"value": 0.6, "unit": "mL"}
